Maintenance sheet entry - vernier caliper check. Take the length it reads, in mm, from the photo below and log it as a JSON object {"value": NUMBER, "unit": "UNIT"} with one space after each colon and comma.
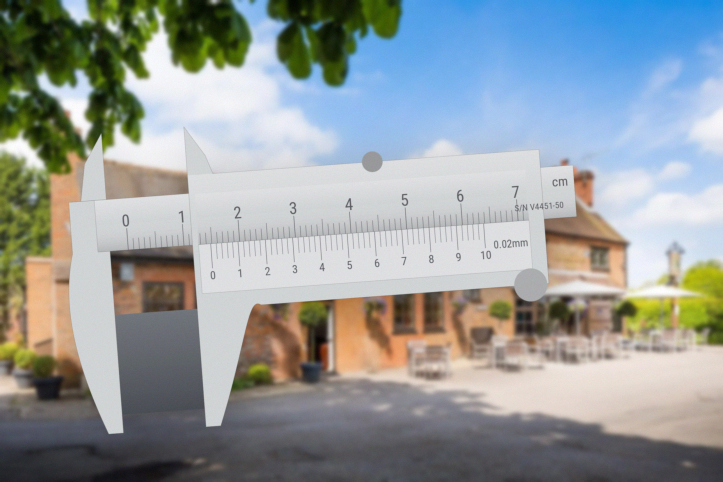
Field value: {"value": 14.8, "unit": "mm"}
